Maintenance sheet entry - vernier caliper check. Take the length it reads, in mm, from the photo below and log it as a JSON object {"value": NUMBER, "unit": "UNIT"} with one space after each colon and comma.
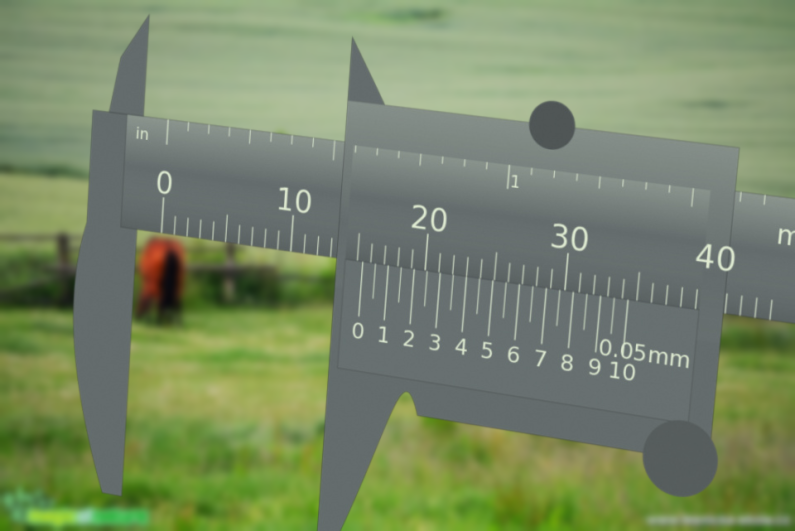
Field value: {"value": 15.4, "unit": "mm"}
